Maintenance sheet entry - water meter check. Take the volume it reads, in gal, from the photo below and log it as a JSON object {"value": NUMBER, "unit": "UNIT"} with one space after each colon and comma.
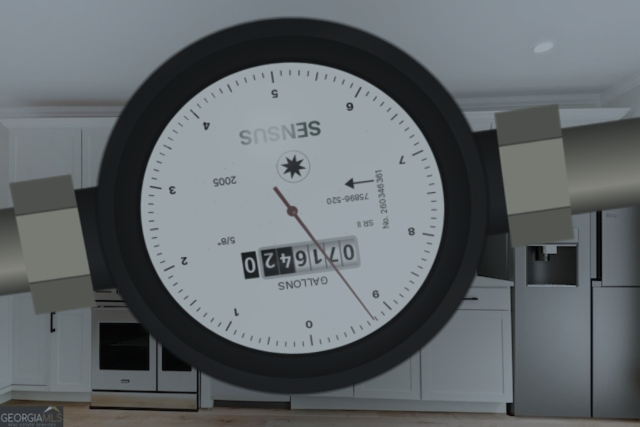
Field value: {"value": 716419.2, "unit": "gal"}
